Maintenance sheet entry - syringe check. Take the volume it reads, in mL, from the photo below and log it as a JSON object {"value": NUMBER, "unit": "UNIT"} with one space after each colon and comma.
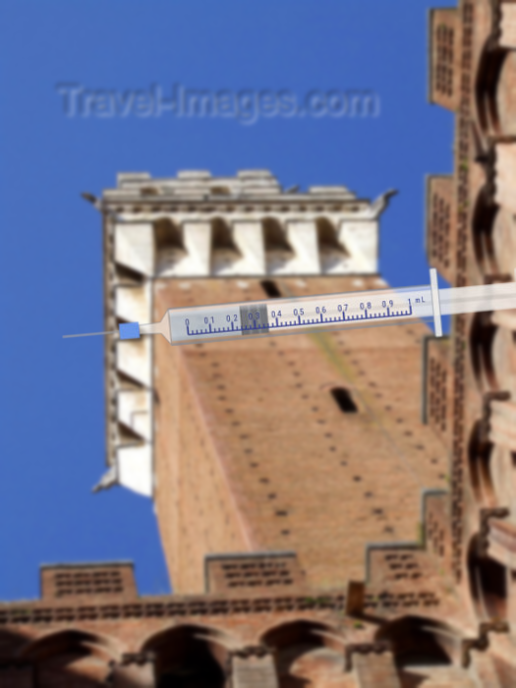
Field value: {"value": 0.24, "unit": "mL"}
